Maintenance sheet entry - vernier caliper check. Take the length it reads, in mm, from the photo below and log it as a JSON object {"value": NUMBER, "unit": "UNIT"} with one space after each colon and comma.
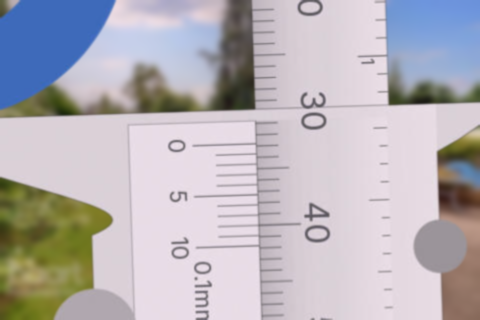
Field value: {"value": 32.8, "unit": "mm"}
